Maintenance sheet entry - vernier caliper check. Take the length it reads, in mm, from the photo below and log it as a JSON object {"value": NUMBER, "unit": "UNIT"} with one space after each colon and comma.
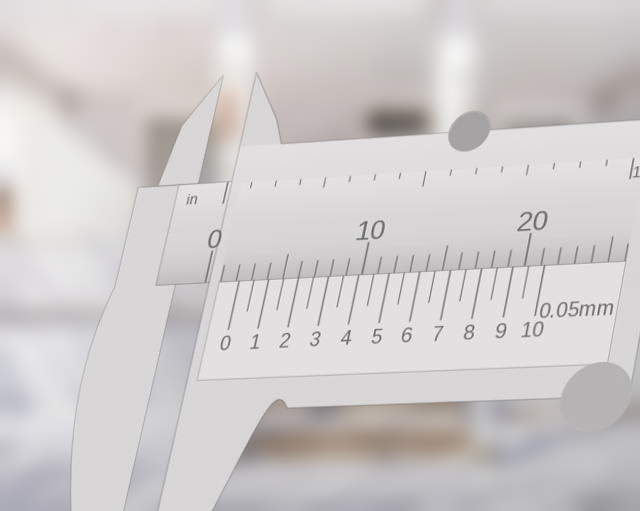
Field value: {"value": 2.2, "unit": "mm"}
